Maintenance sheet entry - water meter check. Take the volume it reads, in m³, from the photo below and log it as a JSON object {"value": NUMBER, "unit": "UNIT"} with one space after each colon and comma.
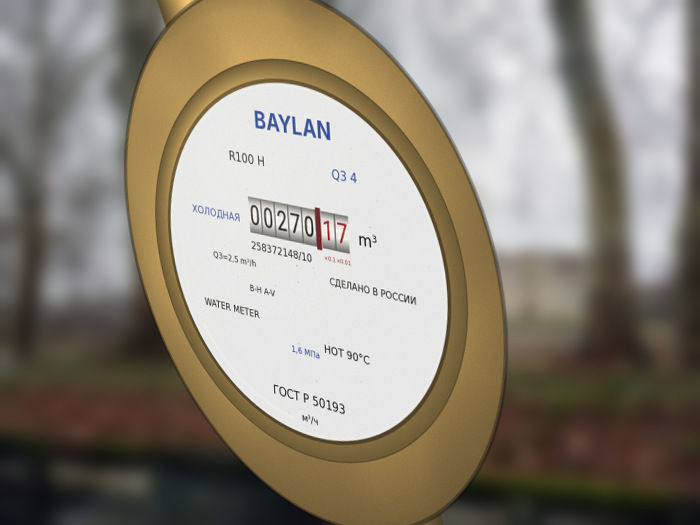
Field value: {"value": 270.17, "unit": "m³"}
